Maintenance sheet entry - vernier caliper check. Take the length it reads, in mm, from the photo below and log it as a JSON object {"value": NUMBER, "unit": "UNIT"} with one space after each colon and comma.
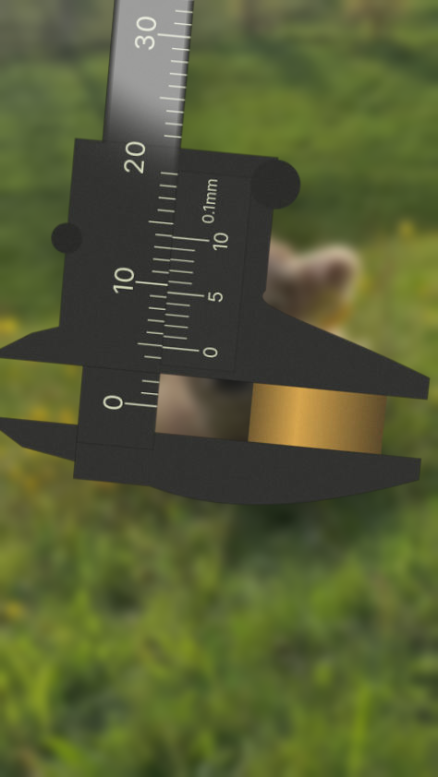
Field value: {"value": 4.9, "unit": "mm"}
